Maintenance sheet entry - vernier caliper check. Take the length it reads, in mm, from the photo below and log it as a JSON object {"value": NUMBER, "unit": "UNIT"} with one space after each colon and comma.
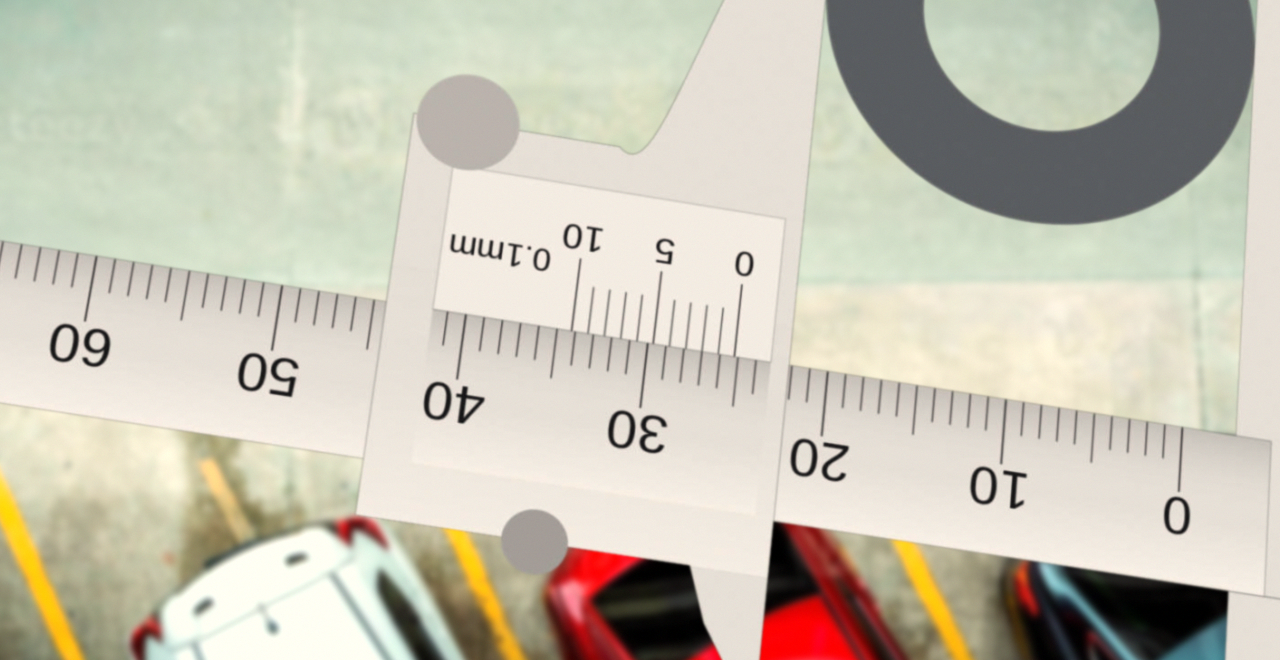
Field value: {"value": 25.2, "unit": "mm"}
